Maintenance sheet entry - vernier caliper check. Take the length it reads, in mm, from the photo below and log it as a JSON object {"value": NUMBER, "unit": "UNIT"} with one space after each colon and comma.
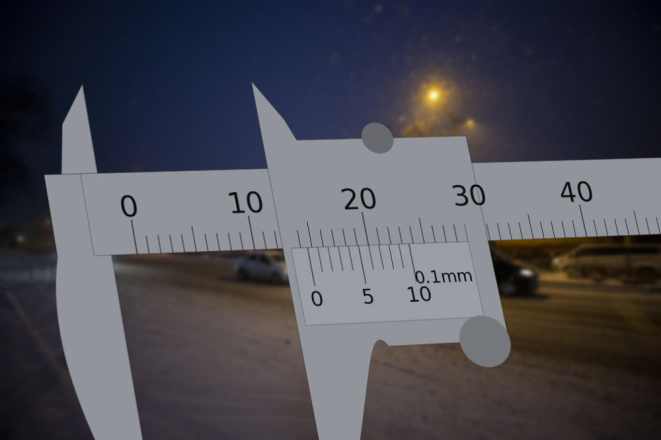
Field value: {"value": 14.6, "unit": "mm"}
